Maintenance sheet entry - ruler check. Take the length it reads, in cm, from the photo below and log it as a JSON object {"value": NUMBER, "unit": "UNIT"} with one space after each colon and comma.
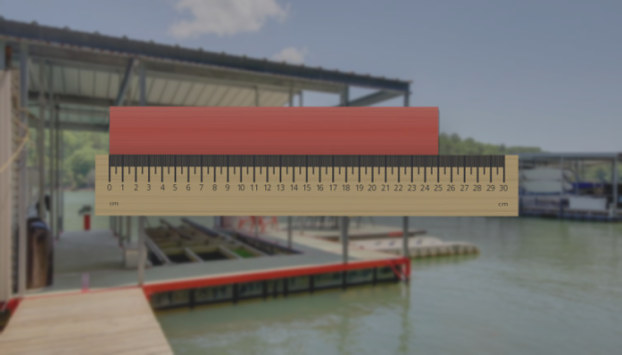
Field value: {"value": 25, "unit": "cm"}
